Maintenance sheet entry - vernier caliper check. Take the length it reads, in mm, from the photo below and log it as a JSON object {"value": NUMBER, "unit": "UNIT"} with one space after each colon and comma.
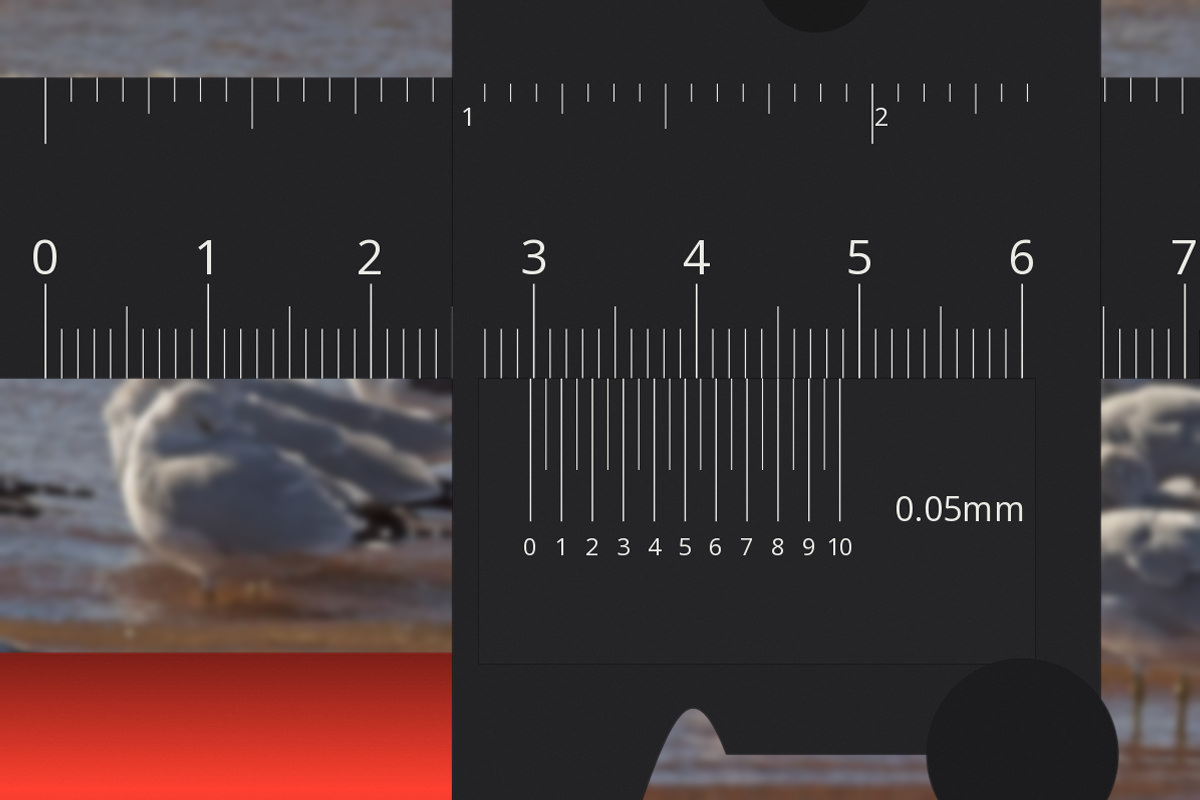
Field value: {"value": 29.8, "unit": "mm"}
